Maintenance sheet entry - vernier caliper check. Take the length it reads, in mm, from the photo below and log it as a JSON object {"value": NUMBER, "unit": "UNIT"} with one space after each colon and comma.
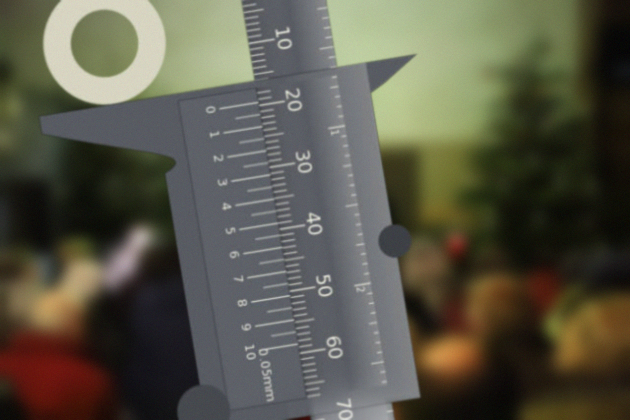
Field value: {"value": 19.5, "unit": "mm"}
